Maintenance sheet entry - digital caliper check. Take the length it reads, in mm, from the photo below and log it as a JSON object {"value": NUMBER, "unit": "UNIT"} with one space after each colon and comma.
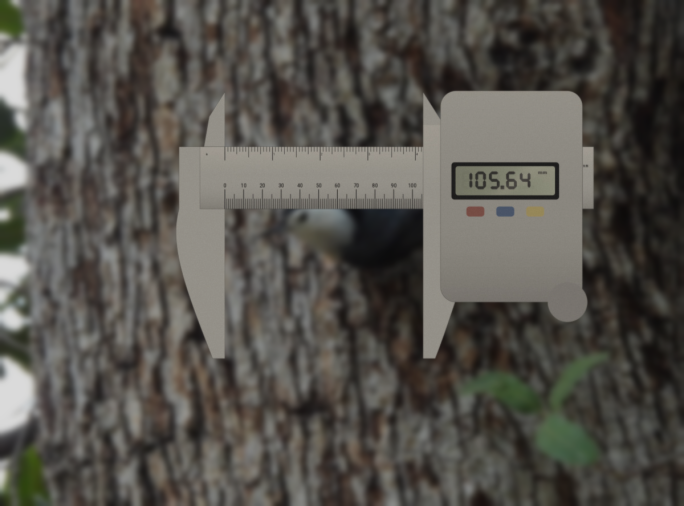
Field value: {"value": 105.64, "unit": "mm"}
